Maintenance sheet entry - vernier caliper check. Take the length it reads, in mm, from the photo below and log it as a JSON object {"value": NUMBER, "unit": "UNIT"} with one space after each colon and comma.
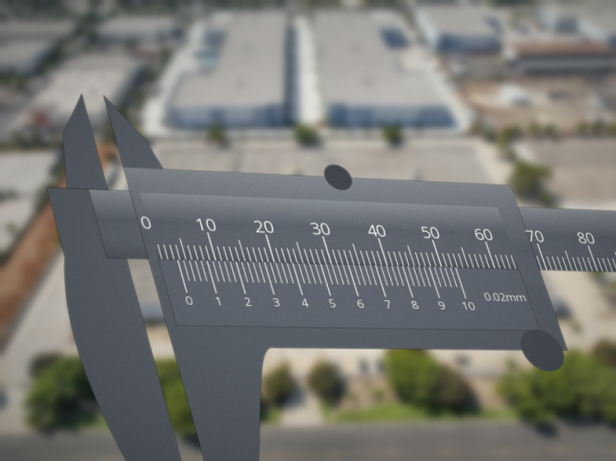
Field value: {"value": 3.6, "unit": "mm"}
